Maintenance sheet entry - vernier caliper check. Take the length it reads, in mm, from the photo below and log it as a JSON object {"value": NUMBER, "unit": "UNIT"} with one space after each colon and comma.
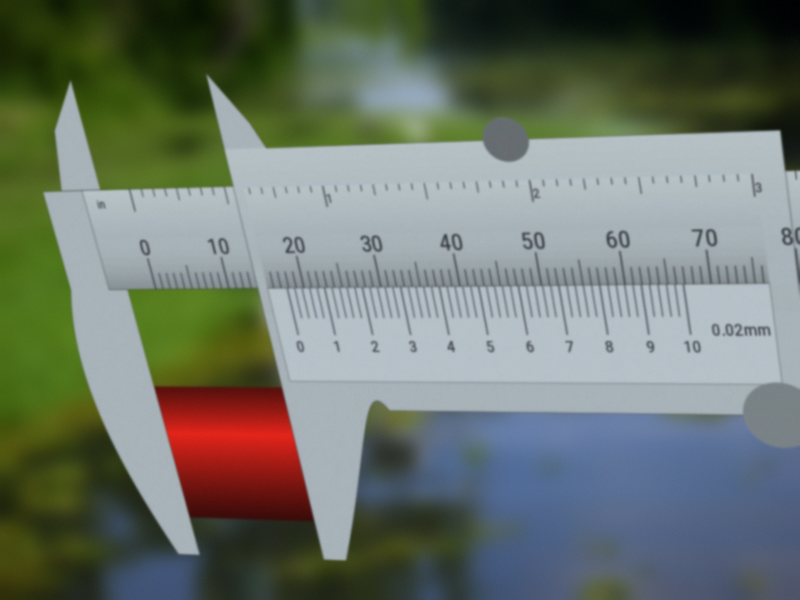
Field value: {"value": 17.8, "unit": "mm"}
